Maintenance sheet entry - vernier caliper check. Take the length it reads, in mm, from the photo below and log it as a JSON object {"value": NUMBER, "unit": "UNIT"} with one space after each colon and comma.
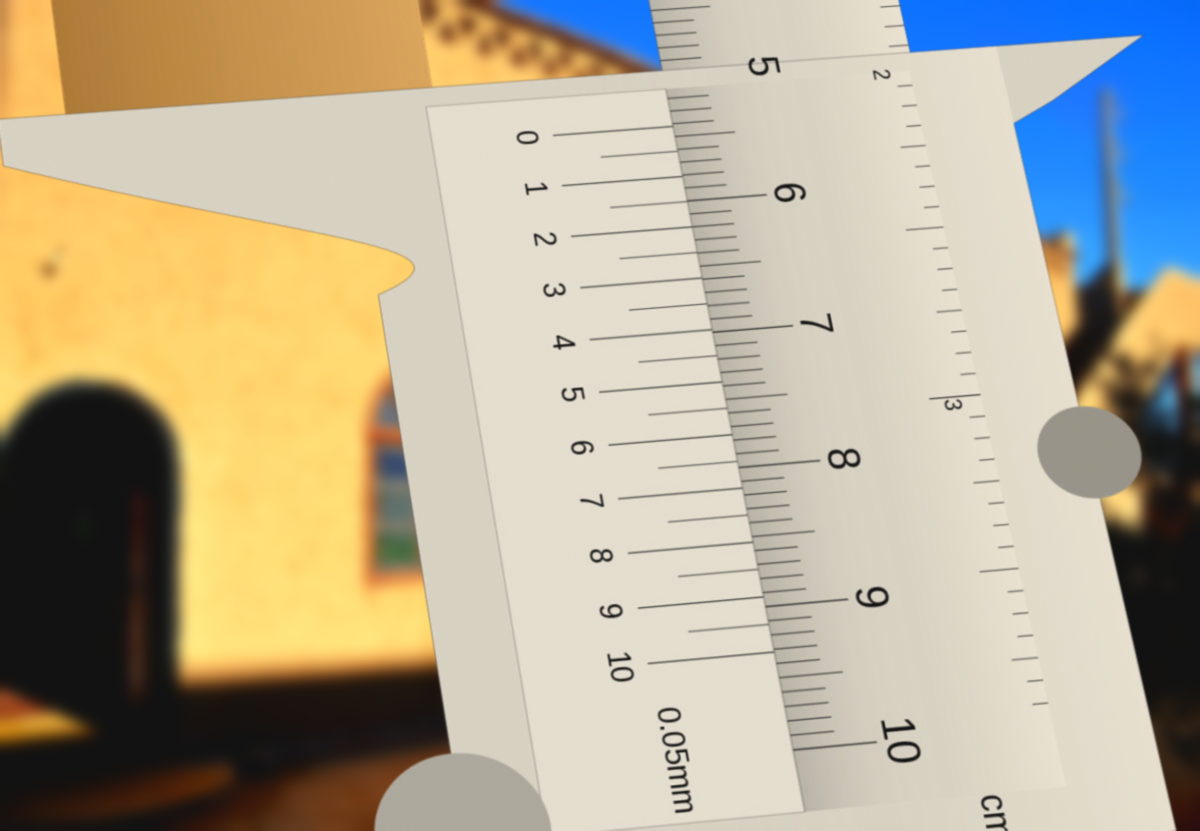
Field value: {"value": 54.2, "unit": "mm"}
